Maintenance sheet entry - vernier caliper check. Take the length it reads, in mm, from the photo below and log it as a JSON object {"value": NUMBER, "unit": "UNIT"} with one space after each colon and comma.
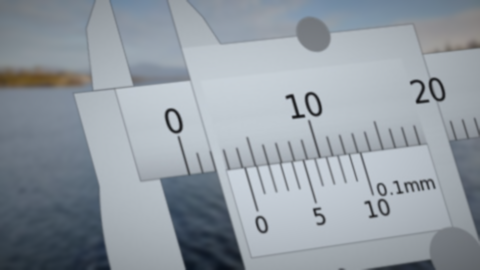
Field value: {"value": 4.2, "unit": "mm"}
